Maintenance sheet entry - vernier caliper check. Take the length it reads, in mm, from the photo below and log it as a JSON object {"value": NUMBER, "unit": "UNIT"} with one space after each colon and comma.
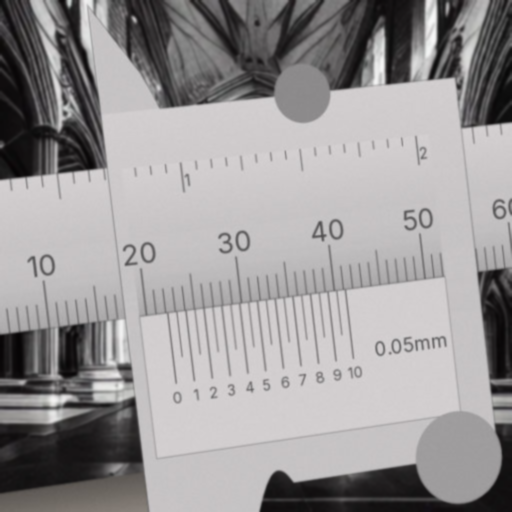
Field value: {"value": 22.2, "unit": "mm"}
